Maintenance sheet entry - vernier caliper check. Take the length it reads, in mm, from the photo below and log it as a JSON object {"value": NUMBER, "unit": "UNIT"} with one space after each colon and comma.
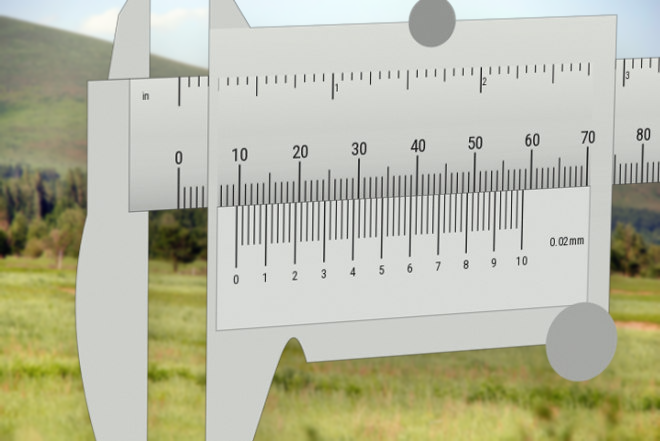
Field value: {"value": 9.6, "unit": "mm"}
